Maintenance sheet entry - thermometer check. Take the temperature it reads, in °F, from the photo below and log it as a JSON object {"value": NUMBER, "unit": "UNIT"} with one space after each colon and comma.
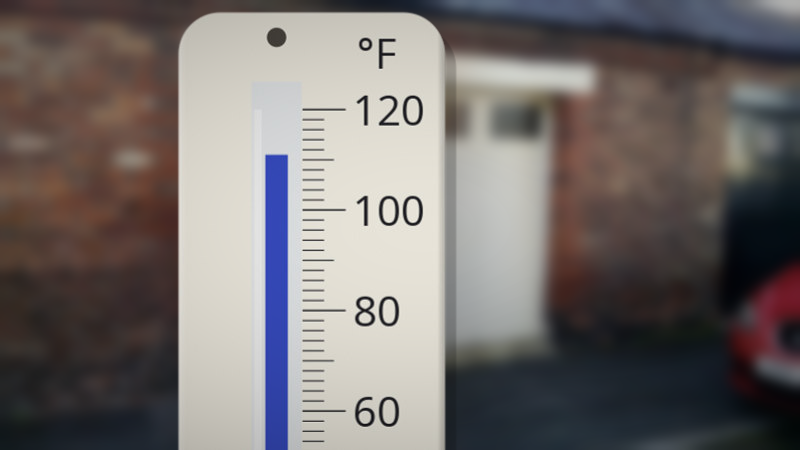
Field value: {"value": 111, "unit": "°F"}
